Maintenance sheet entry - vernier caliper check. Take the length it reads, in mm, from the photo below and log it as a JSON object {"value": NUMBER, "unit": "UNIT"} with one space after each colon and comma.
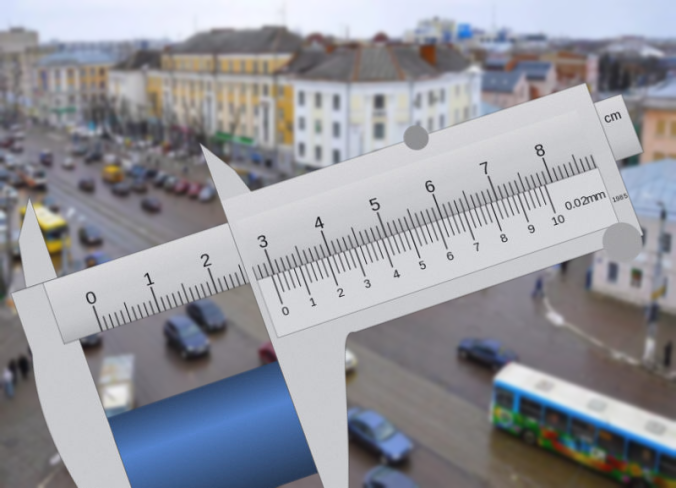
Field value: {"value": 29.6, "unit": "mm"}
